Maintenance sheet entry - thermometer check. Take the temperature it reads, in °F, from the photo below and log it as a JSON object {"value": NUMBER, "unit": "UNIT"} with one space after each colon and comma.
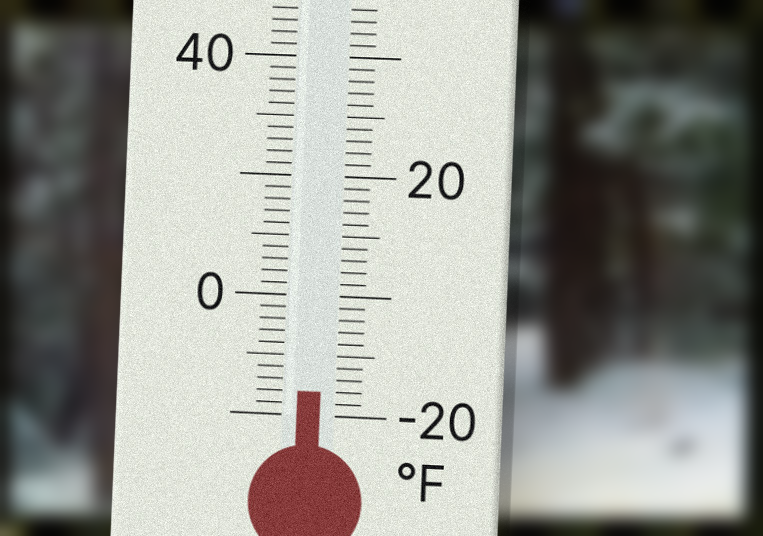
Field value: {"value": -16, "unit": "°F"}
